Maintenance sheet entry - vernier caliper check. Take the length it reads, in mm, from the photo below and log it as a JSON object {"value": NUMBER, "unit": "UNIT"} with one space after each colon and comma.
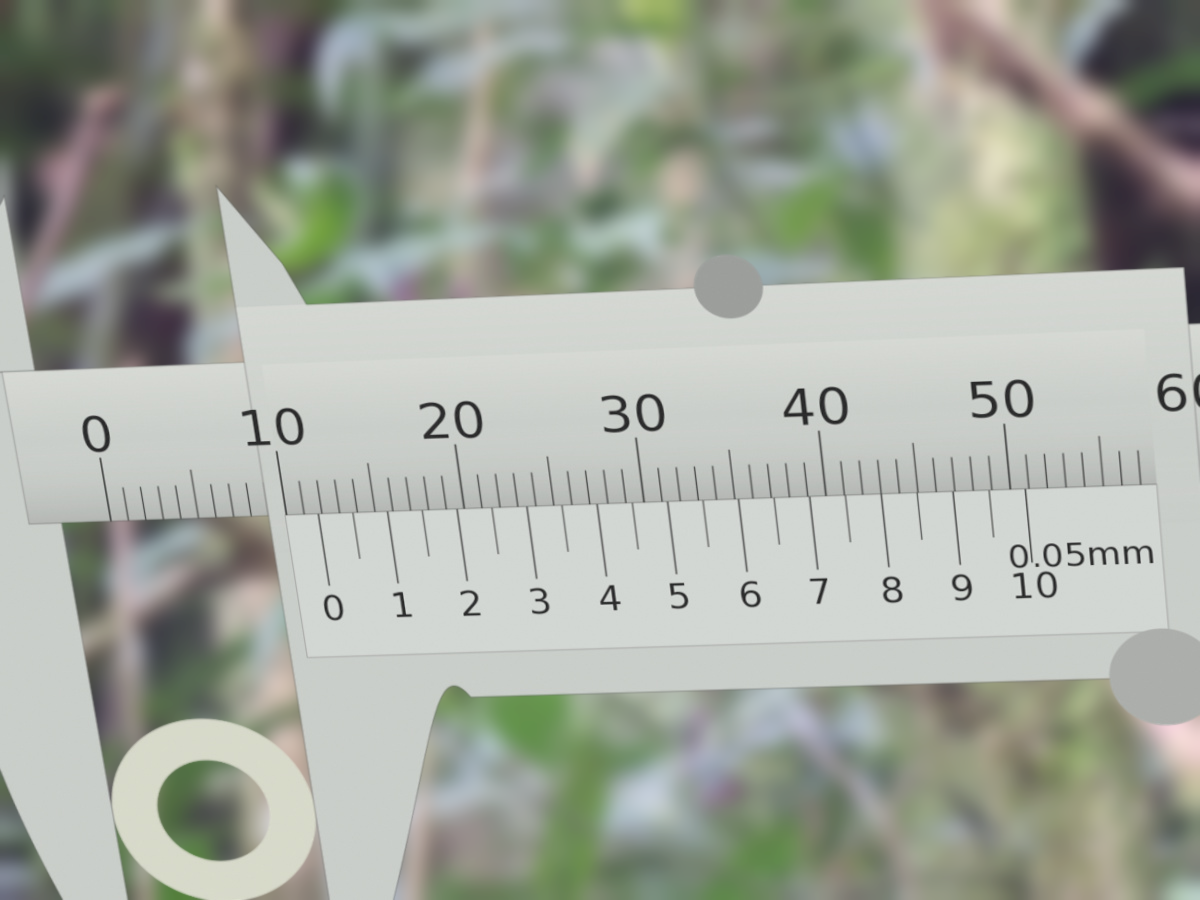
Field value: {"value": 11.8, "unit": "mm"}
